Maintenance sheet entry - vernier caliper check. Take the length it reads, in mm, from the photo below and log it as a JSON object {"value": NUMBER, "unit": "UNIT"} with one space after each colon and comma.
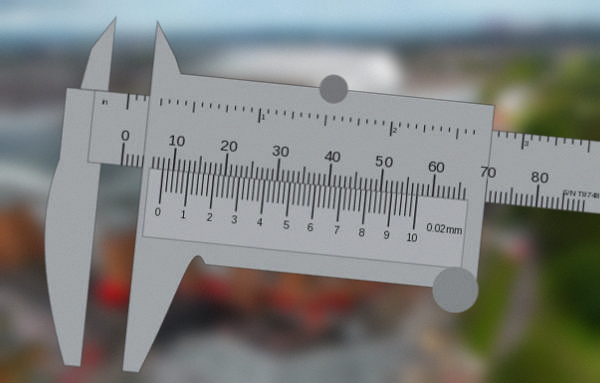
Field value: {"value": 8.0, "unit": "mm"}
